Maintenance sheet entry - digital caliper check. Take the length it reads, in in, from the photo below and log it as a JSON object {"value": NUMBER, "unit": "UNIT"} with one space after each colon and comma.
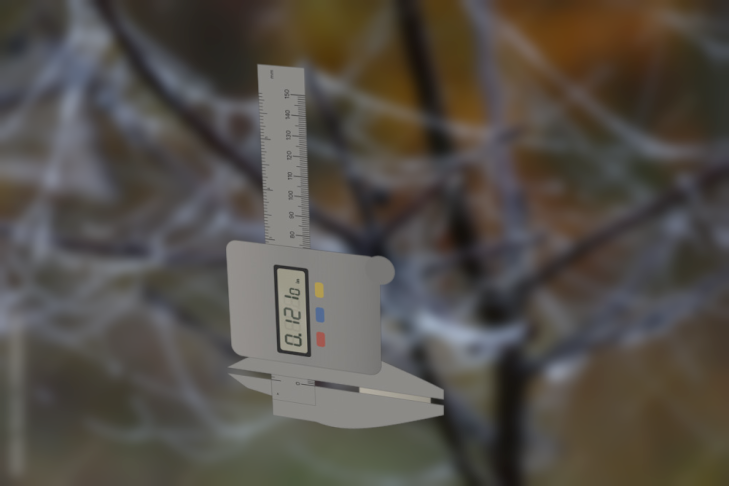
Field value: {"value": 0.1210, "unit": "in"}
